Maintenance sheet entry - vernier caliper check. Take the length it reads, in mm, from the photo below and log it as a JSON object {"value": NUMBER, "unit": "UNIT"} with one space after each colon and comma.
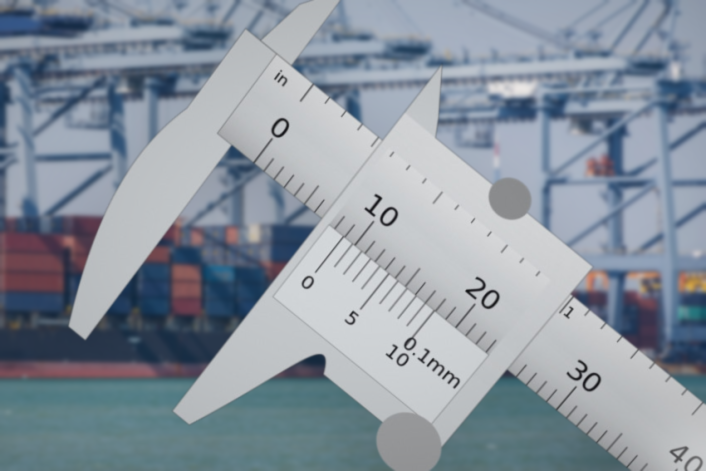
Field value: {"value": 8.9, "unit": "mm"}
